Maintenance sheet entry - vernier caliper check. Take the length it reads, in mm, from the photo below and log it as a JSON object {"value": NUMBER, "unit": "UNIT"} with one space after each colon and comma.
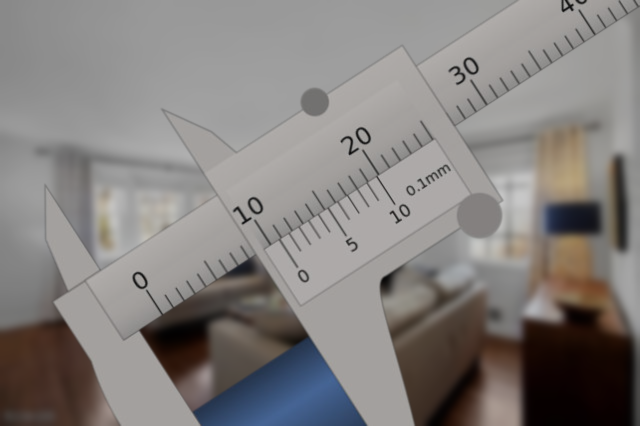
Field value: {"value": 10.8, "unit": "mm"}
